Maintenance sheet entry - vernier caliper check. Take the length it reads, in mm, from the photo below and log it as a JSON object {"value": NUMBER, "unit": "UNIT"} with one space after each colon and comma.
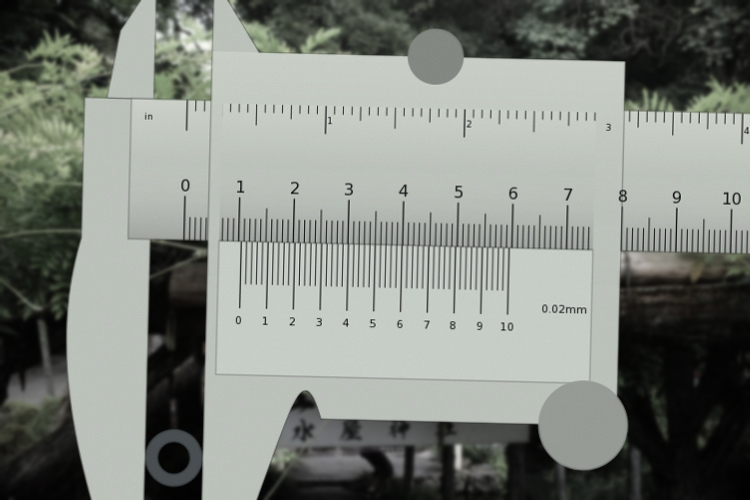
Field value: {"value": 10.5, "unit": "mm"}
